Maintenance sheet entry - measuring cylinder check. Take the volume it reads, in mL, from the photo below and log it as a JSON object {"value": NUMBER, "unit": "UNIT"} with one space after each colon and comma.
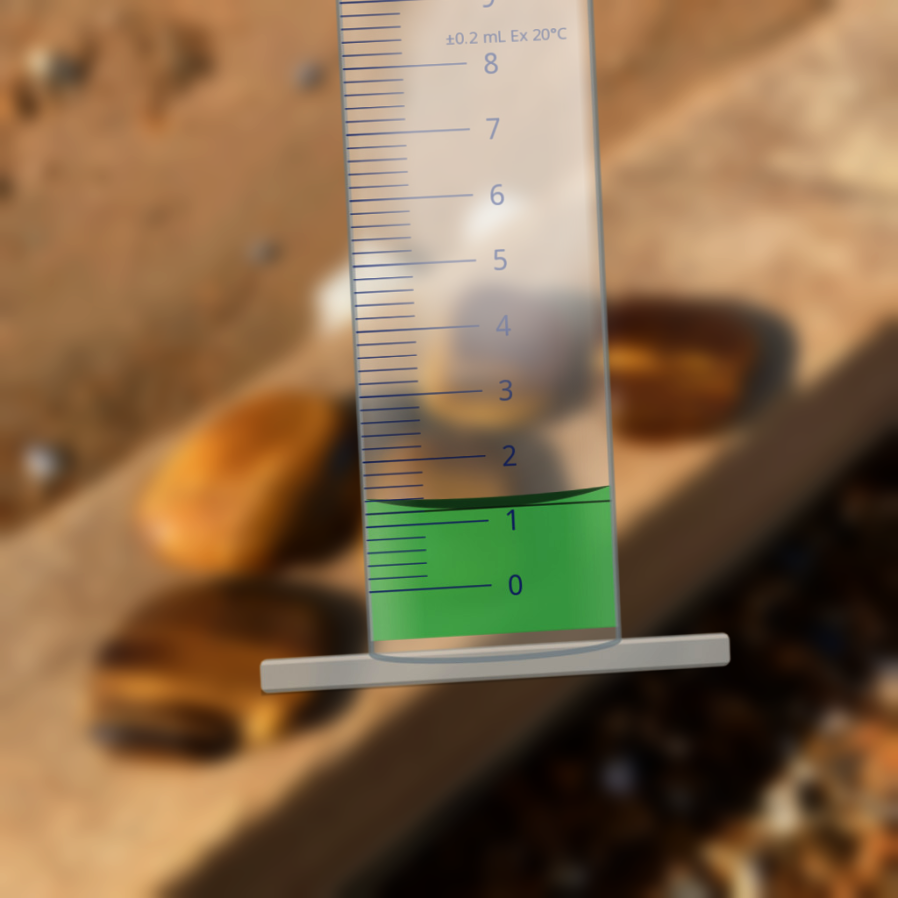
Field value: {"value": 1.2, "unit": "mL"}
